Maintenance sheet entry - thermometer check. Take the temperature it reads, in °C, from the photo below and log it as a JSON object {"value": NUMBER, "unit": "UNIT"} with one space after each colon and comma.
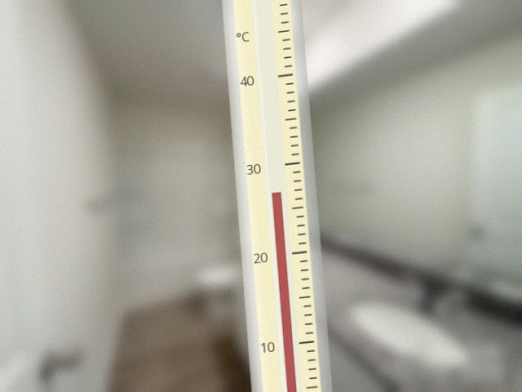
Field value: {"value": 27, "unit": "°C"}
